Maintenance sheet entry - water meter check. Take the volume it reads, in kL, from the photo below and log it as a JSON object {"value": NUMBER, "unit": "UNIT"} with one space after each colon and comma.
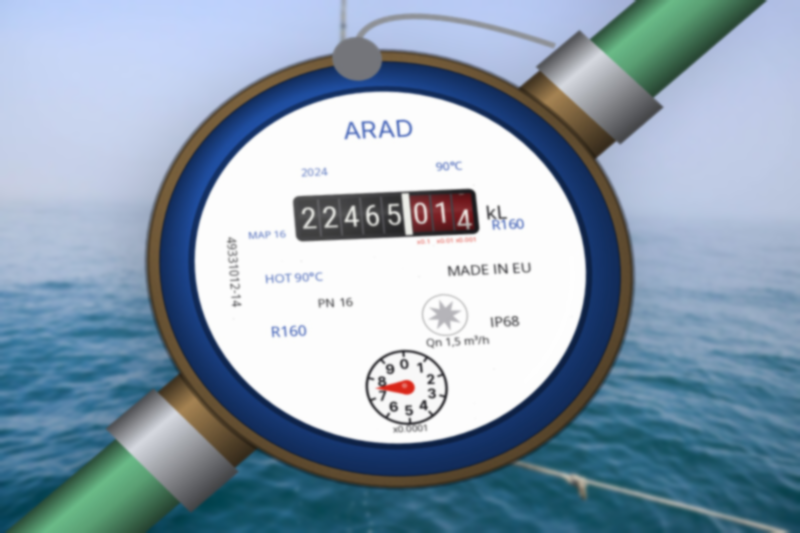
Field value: {"value": 22465.0137, "unit": "kL"}
